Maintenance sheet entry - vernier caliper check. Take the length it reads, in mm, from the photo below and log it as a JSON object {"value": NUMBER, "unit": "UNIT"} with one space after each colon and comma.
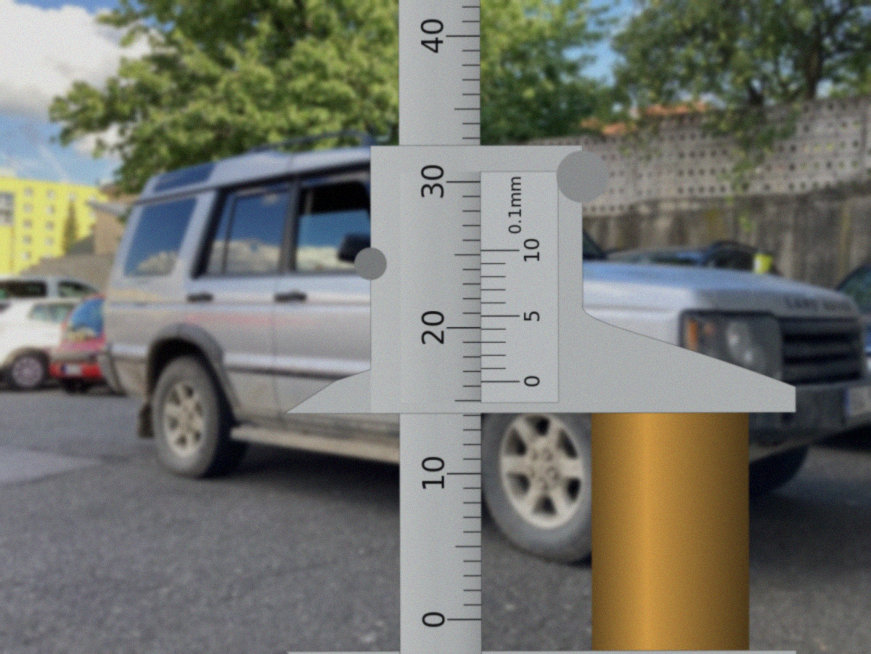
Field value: {"value": 16.3, "unit": "mm"}
